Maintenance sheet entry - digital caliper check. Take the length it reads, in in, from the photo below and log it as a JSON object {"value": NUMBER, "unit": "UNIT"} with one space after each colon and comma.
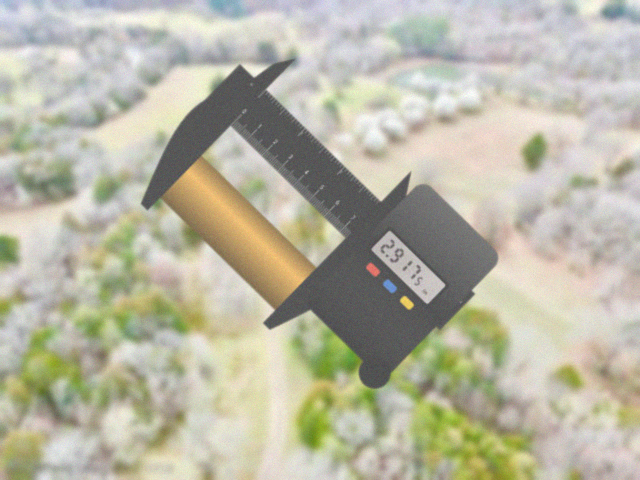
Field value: {"value": 2.9175, "unit": "in"}
